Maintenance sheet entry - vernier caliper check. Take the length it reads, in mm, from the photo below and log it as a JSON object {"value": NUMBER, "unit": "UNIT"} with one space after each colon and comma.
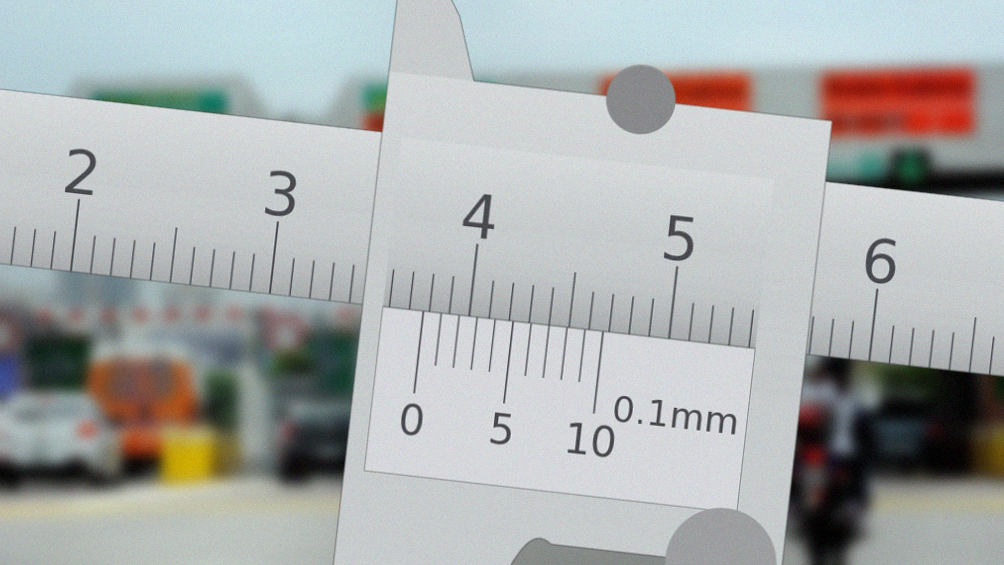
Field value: {"value": 37.7, "unit": "mm"}
